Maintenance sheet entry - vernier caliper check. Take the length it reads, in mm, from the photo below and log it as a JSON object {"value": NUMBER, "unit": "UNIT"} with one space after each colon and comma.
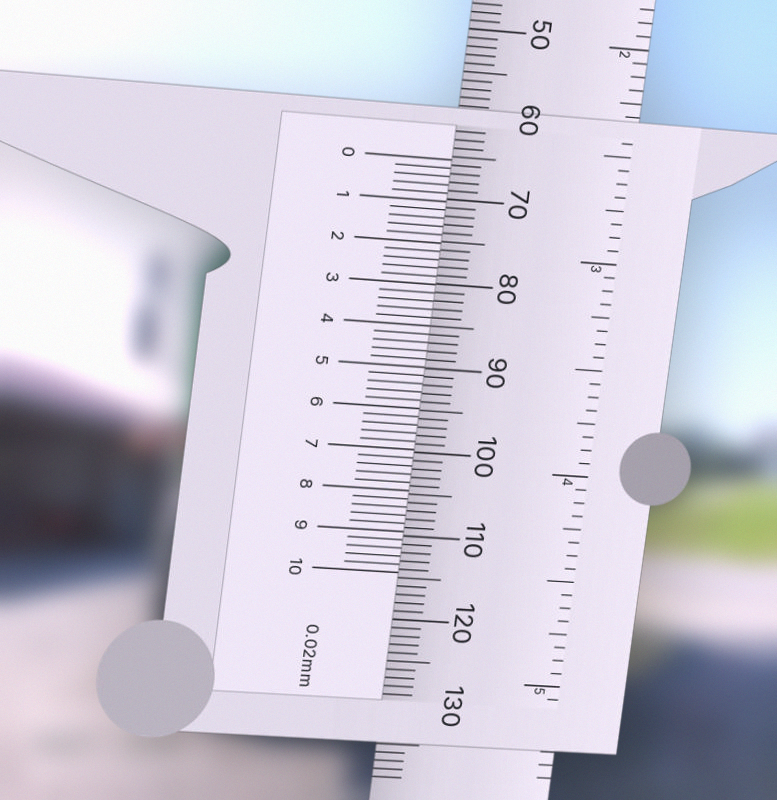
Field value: {"value": 65.4, "unit": "mm"}
